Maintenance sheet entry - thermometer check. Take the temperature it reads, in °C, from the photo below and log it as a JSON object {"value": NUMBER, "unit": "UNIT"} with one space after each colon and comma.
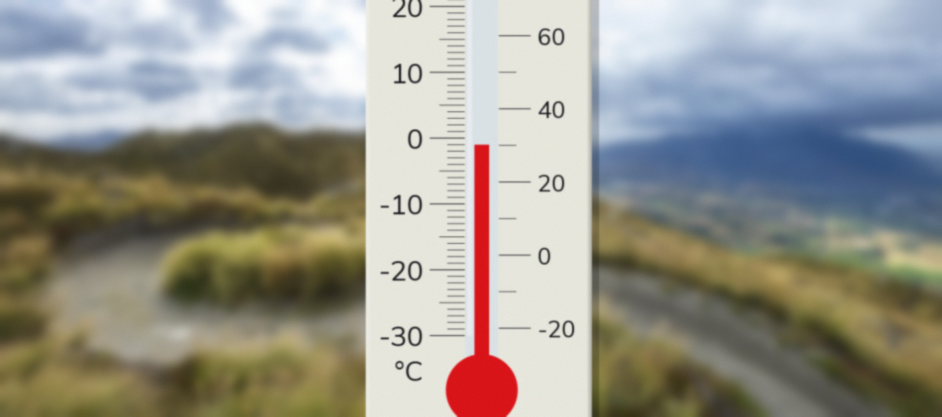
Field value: {"value": -1, "unit": "°C"}
